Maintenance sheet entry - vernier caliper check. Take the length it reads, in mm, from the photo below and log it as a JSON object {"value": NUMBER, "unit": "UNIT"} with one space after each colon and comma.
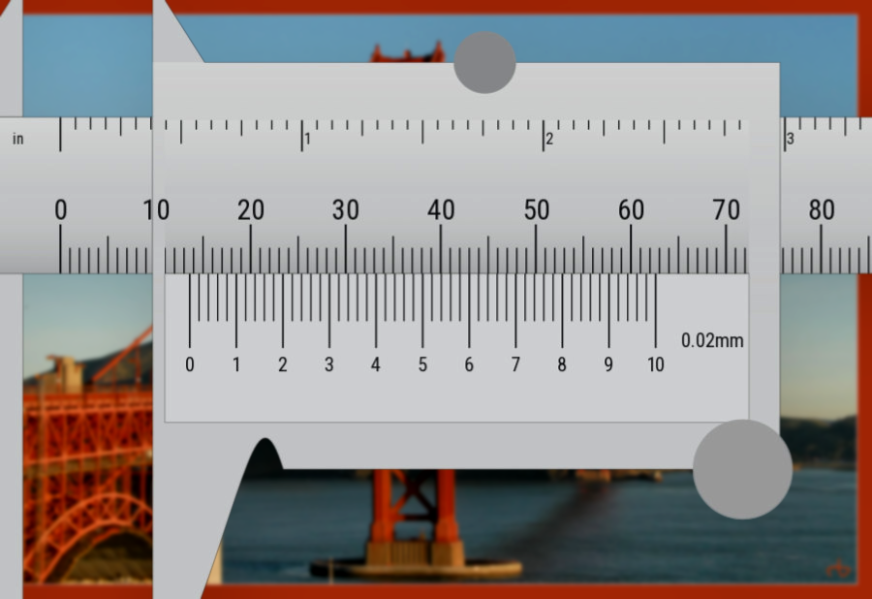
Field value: {"value": 13.6, "unit": "mm"}
